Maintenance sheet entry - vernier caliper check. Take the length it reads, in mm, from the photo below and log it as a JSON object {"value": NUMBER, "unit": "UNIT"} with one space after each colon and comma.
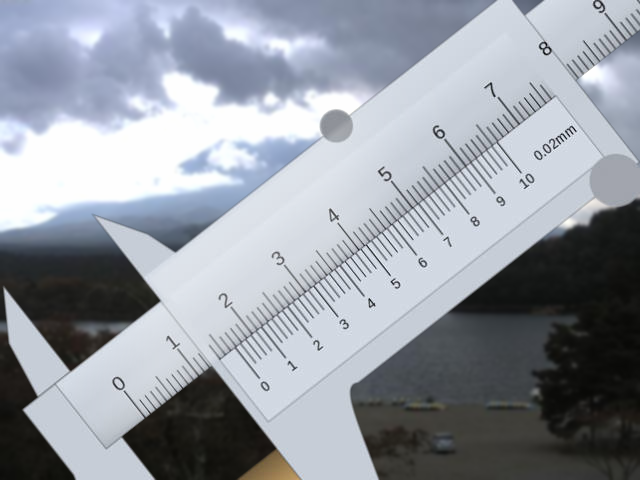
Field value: {"value": 16.8, "unit": "mm"}
